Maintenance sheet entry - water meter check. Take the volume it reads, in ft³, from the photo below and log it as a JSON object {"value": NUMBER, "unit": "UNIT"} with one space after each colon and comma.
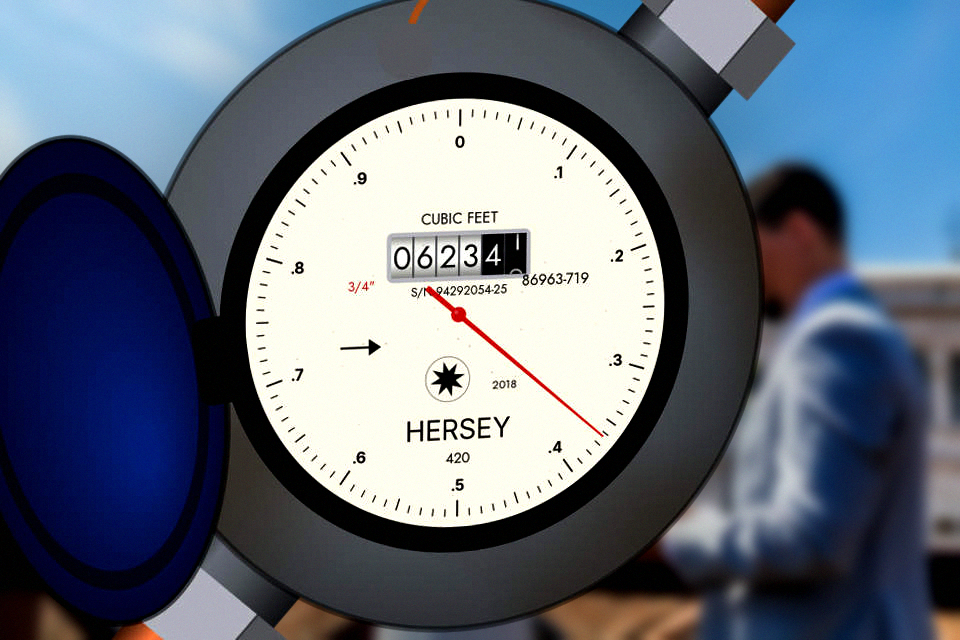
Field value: {"value": 62341.36, "unit": "ft³"}
